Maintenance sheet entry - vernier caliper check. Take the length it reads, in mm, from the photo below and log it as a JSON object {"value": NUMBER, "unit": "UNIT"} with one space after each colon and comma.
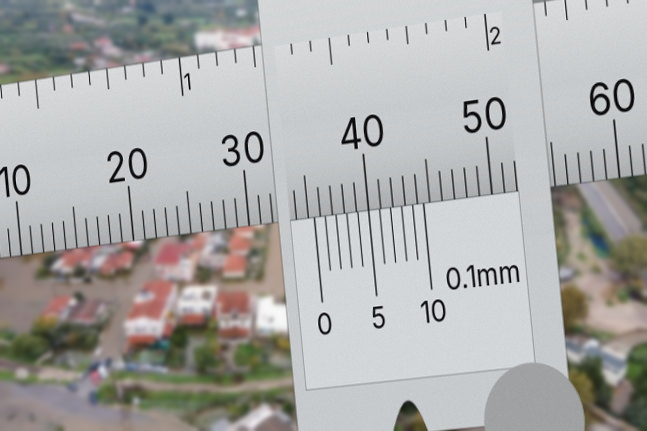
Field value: {"value": 35.5, "unit": "mm"}
